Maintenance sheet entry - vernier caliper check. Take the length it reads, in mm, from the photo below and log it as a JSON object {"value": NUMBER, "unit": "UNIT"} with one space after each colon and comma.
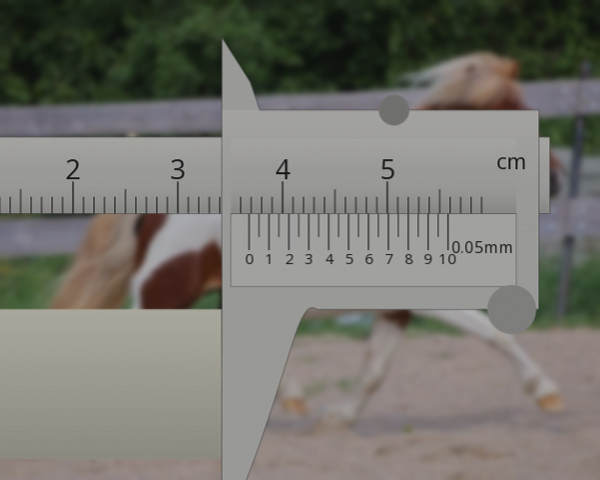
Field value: {"value": 36.8, "unit": "mm"}
